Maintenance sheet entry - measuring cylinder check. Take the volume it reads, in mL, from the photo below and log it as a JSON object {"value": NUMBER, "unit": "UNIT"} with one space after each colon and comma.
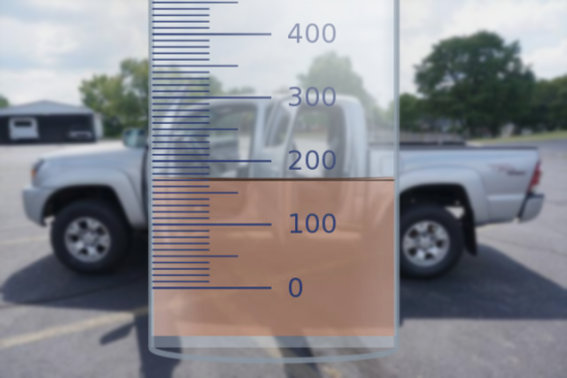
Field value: {"value": 170, "unit": "mL"}
